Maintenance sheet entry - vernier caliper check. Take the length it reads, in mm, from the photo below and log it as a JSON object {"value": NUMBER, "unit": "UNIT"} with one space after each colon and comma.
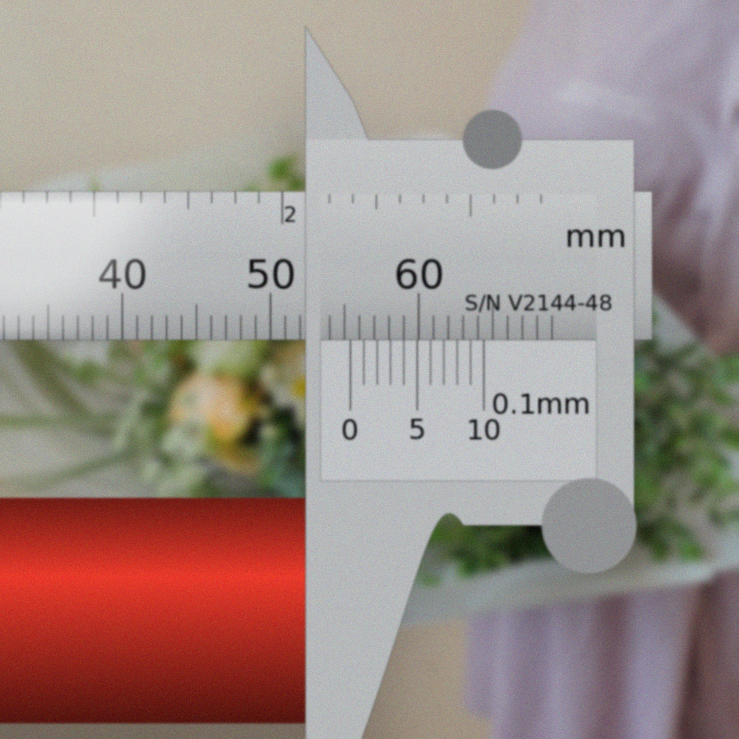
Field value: {"value": 55.4, "unit": "mm"}
